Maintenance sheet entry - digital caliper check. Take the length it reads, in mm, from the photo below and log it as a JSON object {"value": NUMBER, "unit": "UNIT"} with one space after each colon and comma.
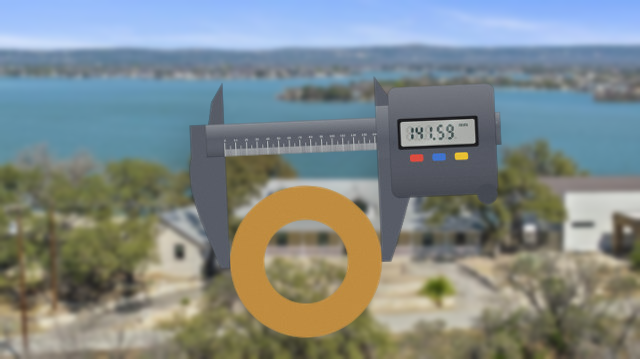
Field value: {"value": 141.59, "unit": "mm"}
